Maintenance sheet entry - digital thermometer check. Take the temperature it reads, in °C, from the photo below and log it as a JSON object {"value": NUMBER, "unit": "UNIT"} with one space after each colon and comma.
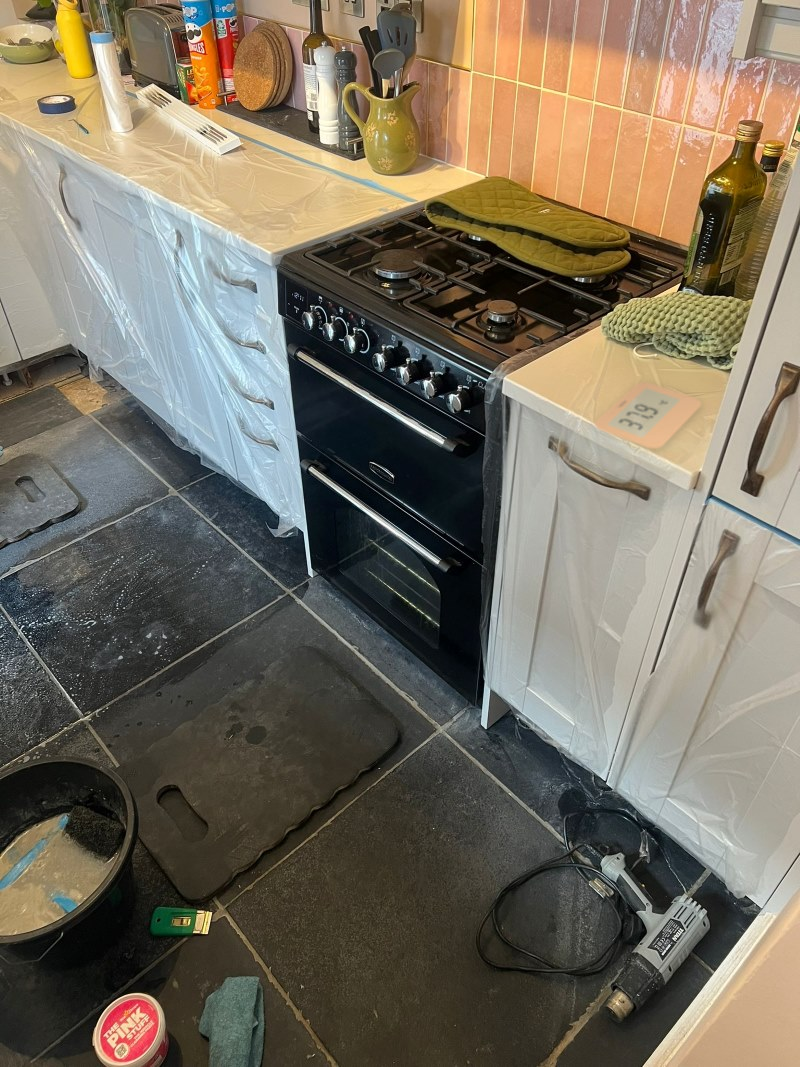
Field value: {"value": 37.9, "unit": "°C"}
